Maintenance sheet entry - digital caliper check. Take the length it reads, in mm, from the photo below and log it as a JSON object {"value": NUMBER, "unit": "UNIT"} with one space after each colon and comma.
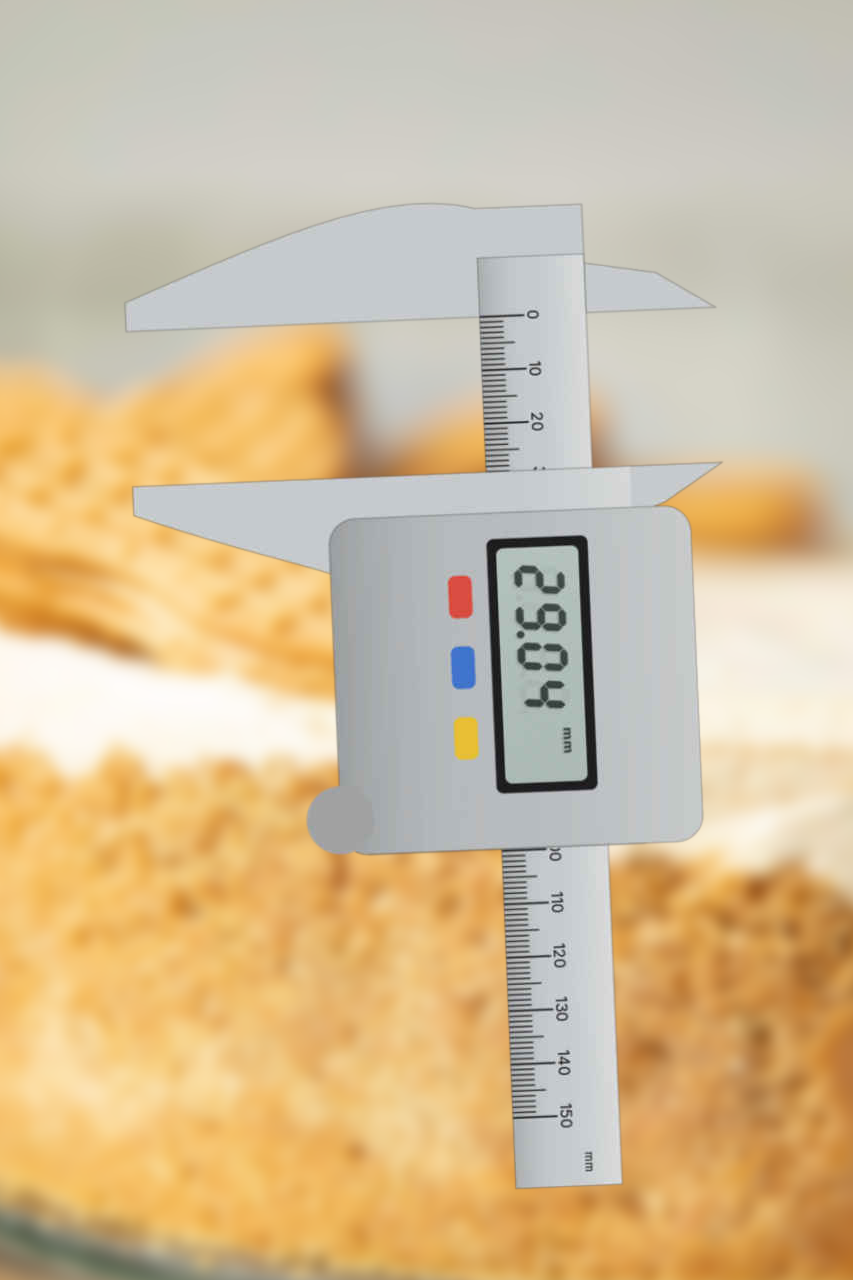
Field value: {"value": 29.04, "unit": "mm"}
